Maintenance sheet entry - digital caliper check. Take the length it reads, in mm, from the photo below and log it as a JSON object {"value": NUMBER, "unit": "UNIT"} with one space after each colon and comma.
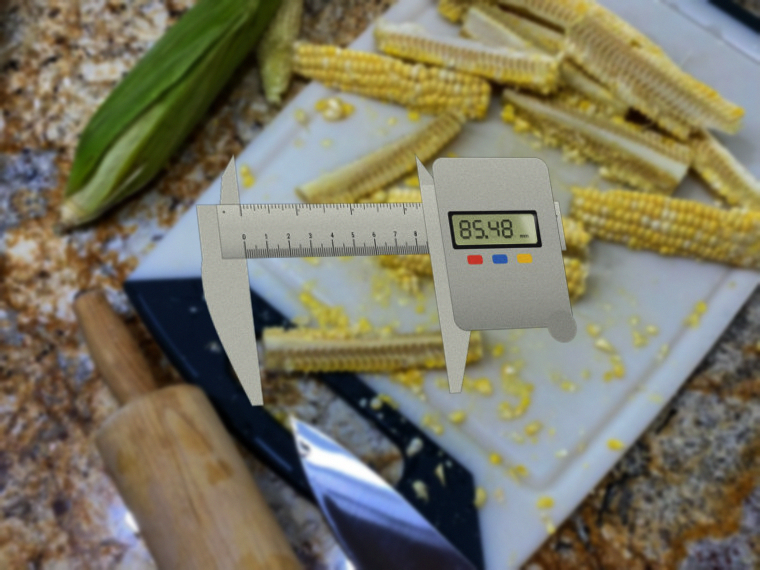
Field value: {"value": 85.48, "unit": "mm"}
